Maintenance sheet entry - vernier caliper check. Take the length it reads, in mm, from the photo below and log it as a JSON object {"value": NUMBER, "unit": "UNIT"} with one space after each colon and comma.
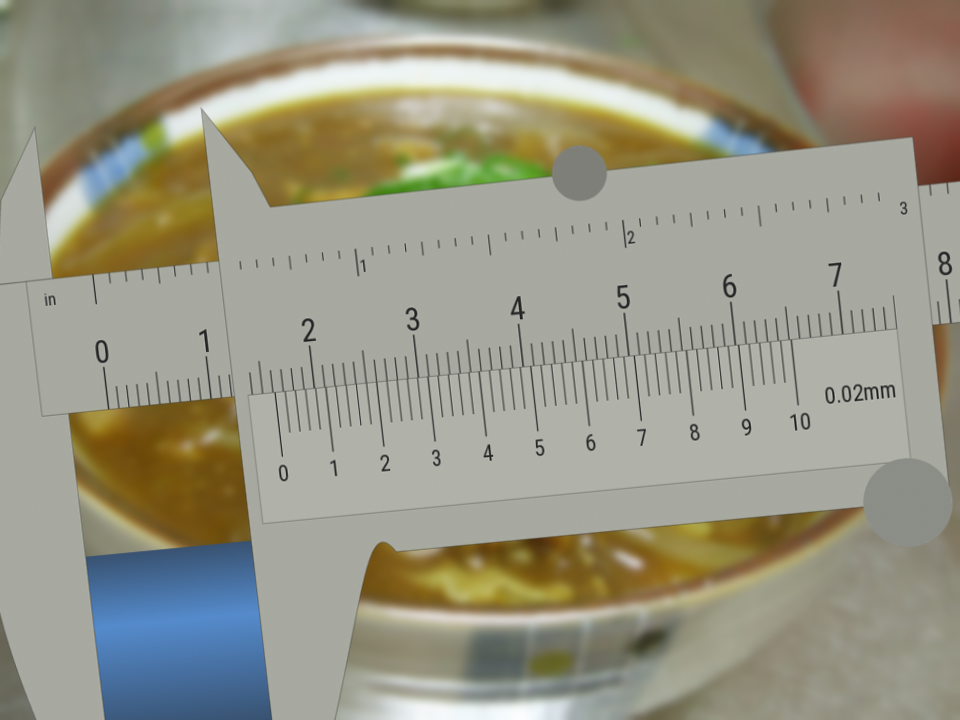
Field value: {"value": 16.2, "unit": "mm"}
